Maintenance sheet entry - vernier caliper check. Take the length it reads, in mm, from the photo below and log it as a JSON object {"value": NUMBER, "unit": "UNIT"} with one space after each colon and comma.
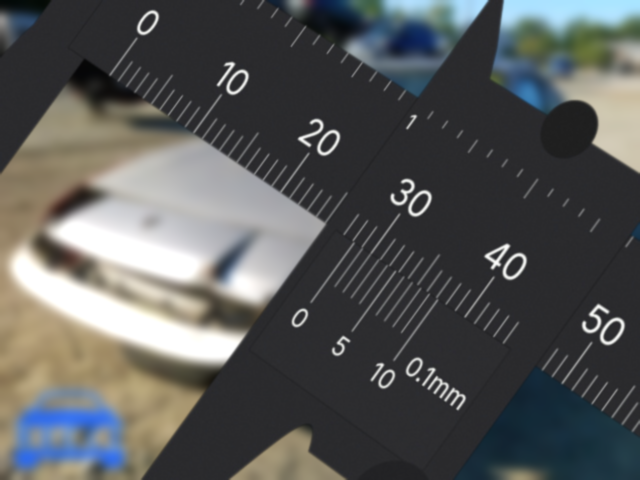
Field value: {"value": 28.2, "unit": "mm"}
